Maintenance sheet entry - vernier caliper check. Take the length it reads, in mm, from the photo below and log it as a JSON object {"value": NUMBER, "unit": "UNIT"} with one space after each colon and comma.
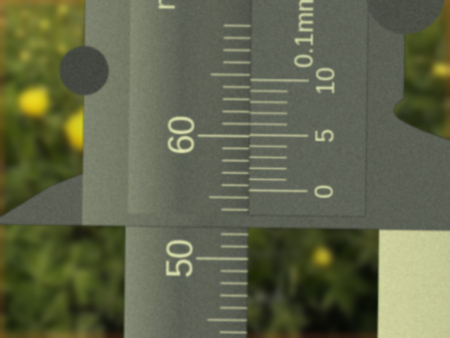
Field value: {"value": 55.6, "unit": "mm"}
